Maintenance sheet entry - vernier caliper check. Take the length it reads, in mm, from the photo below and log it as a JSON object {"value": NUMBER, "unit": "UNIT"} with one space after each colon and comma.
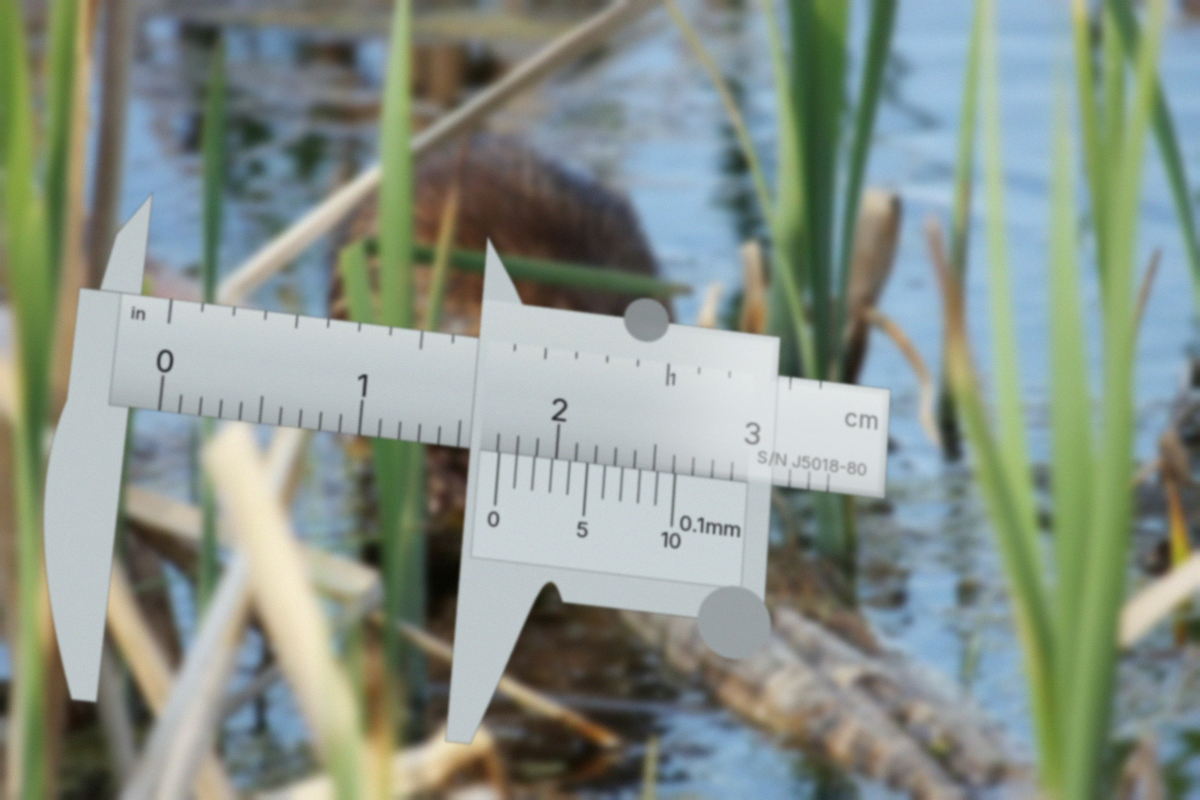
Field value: {"value": 17.1, "unit": "mm"}
